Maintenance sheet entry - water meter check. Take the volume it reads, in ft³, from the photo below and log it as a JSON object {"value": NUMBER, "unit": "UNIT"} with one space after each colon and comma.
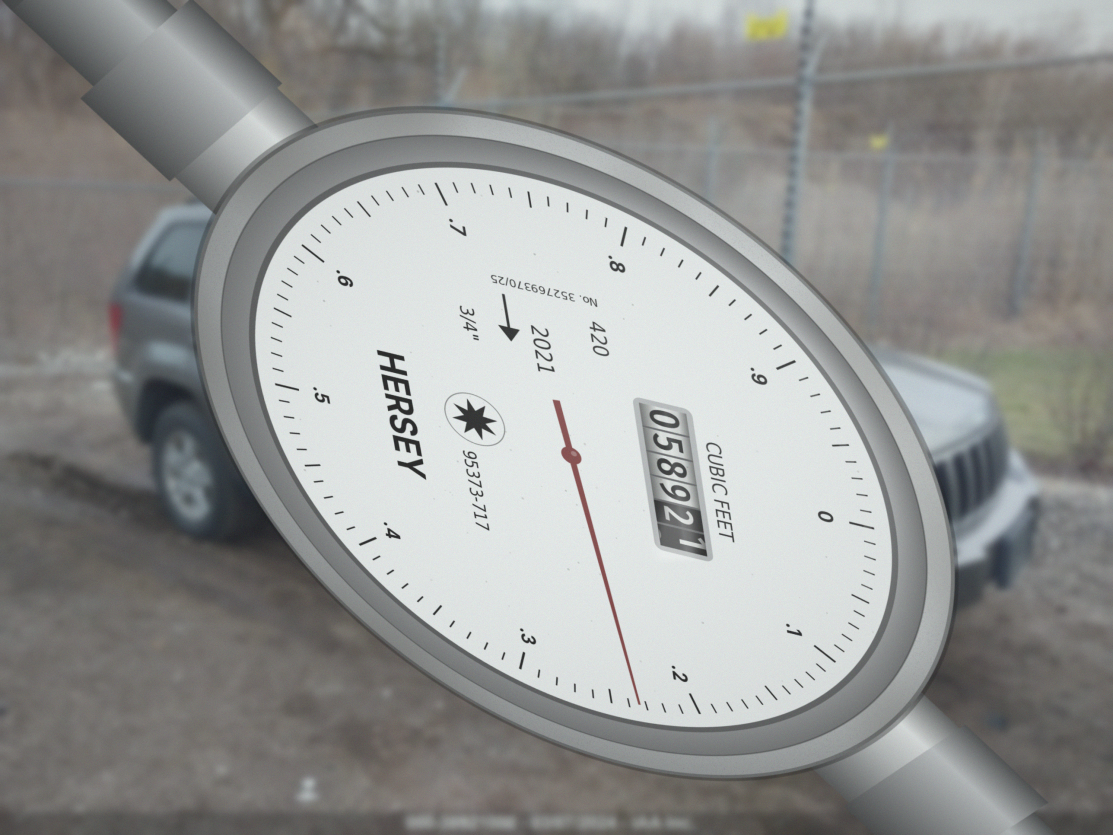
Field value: {"value": 58921.23, "unit": "ft³"}
